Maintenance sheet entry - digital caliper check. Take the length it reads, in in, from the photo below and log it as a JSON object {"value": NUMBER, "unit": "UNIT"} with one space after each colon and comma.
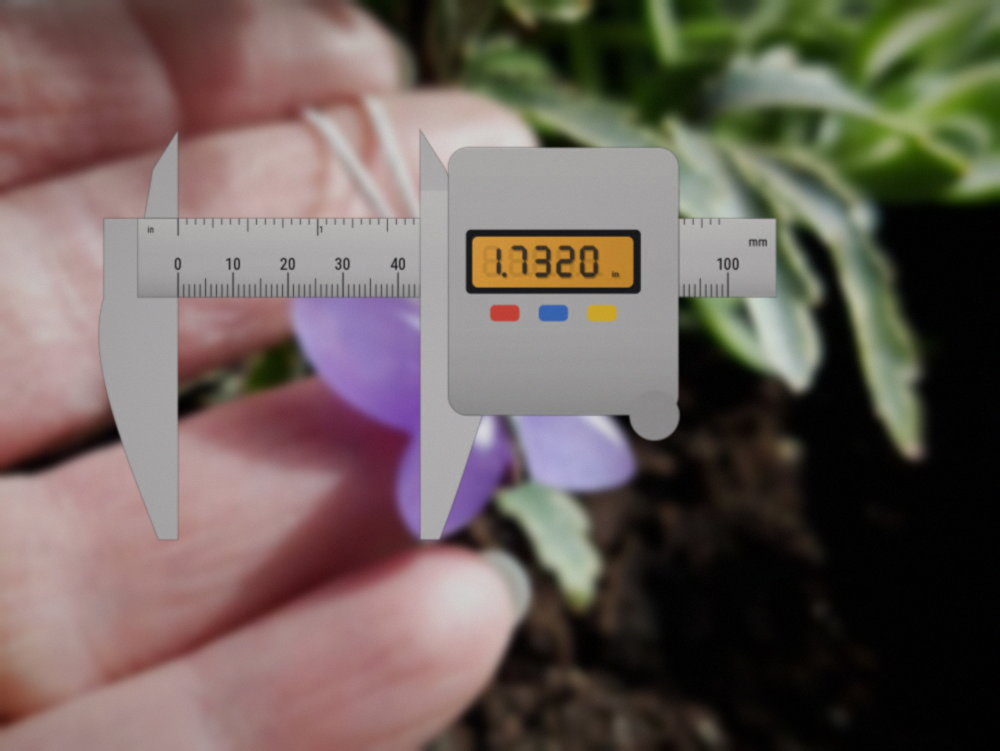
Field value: {"value": 1.7320, "unit": "in"}
